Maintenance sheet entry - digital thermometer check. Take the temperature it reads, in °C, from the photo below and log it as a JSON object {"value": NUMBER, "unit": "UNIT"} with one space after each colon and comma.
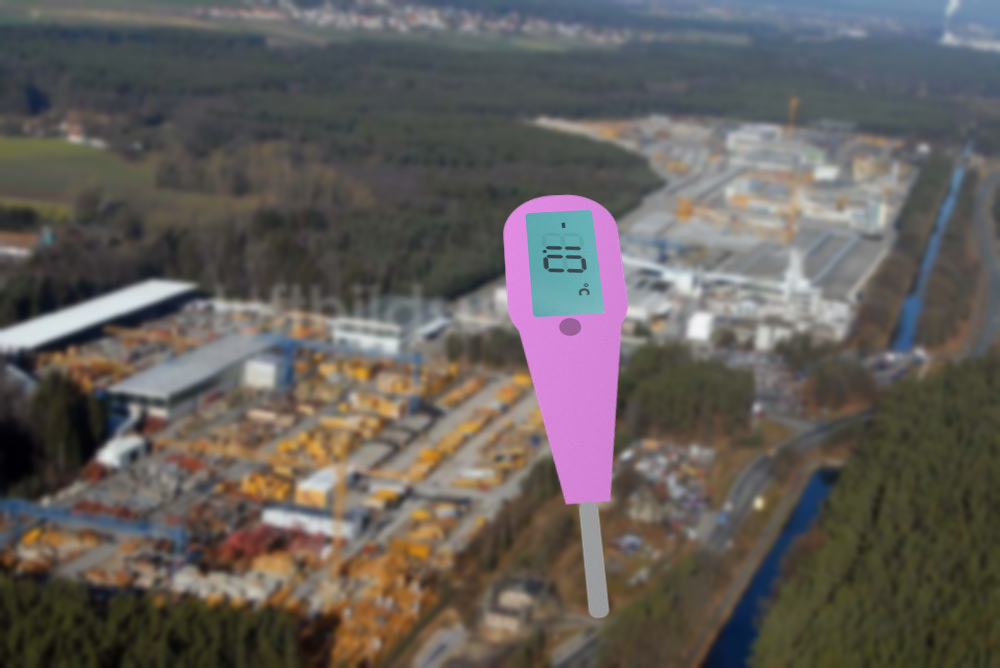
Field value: {"value": -1.0, "unit": "°C"}
